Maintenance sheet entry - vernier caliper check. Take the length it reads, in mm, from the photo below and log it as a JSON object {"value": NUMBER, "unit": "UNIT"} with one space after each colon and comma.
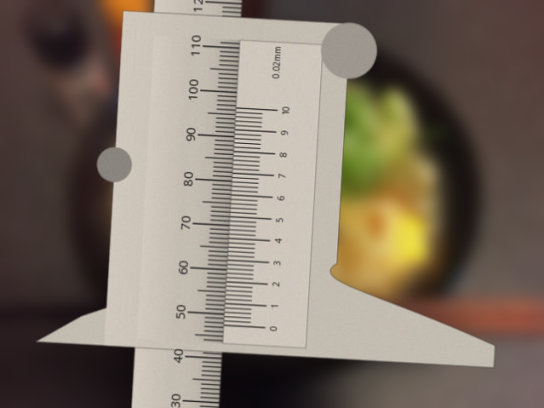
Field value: {"value": 47.5, "unit": "mm"}
